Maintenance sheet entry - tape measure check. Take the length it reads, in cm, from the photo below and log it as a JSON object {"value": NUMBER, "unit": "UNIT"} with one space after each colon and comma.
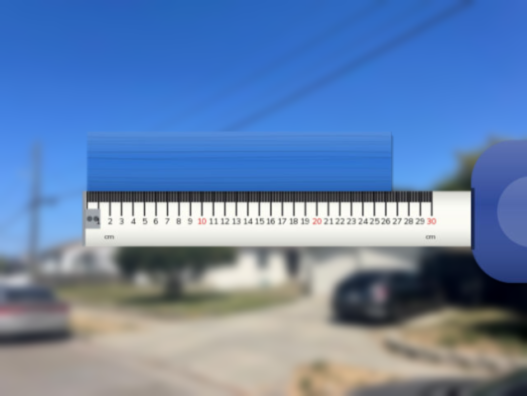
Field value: {"value": 26.5, "unit": "cm"}
